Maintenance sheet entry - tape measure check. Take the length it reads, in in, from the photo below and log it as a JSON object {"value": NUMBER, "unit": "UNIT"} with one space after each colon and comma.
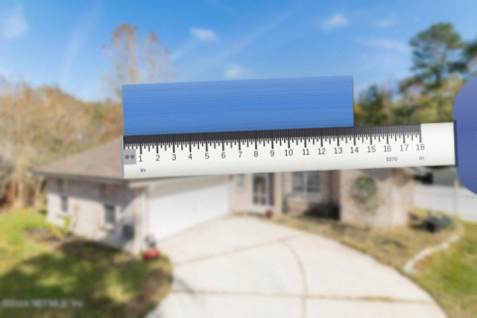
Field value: {"value": 14, "unit": "in"}
